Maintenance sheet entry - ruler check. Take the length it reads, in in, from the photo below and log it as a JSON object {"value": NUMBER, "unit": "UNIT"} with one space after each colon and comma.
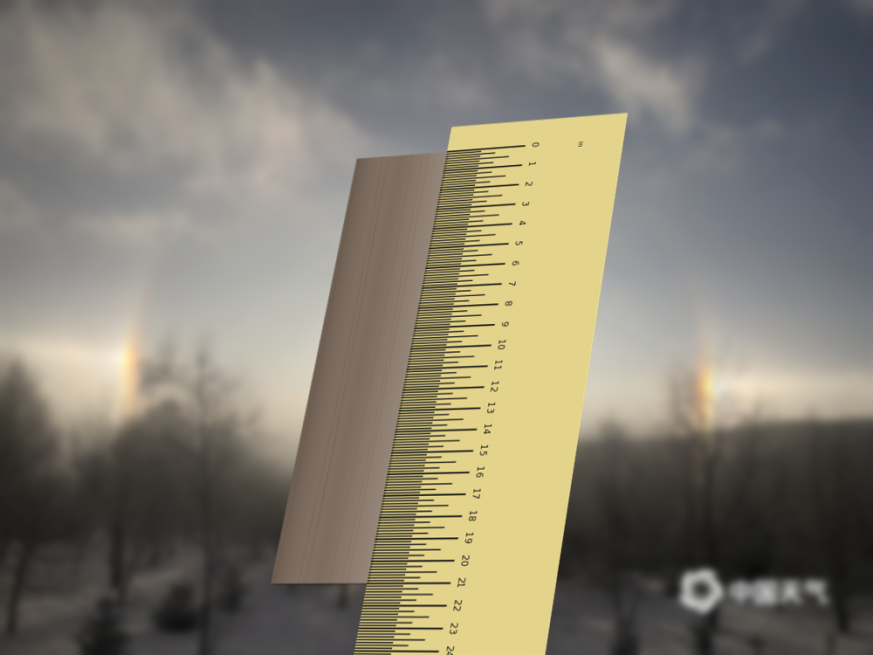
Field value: {"value": 21, "unit": "in"}
